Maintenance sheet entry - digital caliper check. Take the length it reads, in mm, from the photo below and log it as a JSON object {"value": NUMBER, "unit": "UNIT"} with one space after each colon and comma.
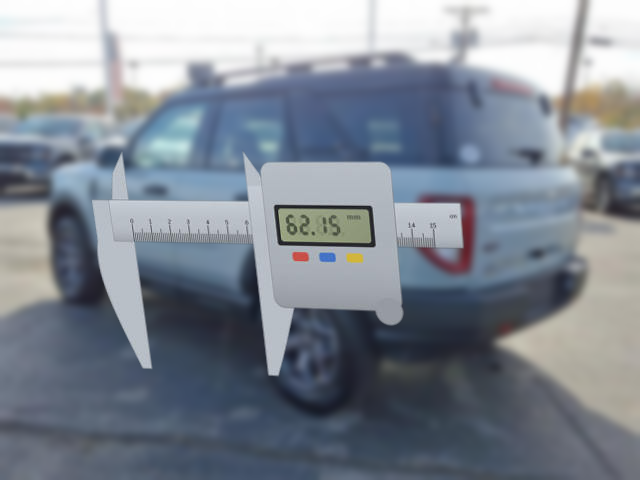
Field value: {"value": 62.15, "unit": "mm"}
